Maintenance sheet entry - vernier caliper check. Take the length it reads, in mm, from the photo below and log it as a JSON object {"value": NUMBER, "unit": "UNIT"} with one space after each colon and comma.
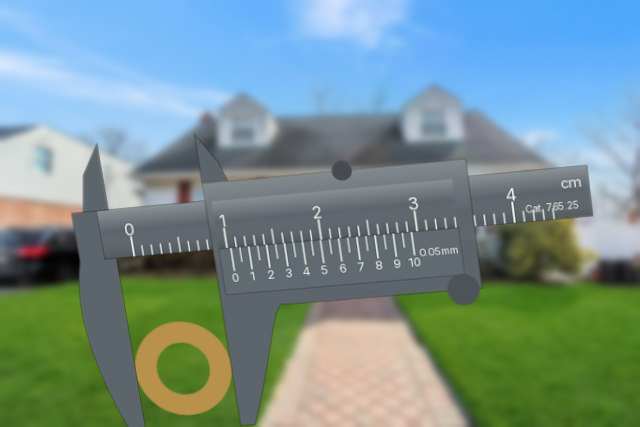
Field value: {"value": 10.4, "unit": "mm"}
